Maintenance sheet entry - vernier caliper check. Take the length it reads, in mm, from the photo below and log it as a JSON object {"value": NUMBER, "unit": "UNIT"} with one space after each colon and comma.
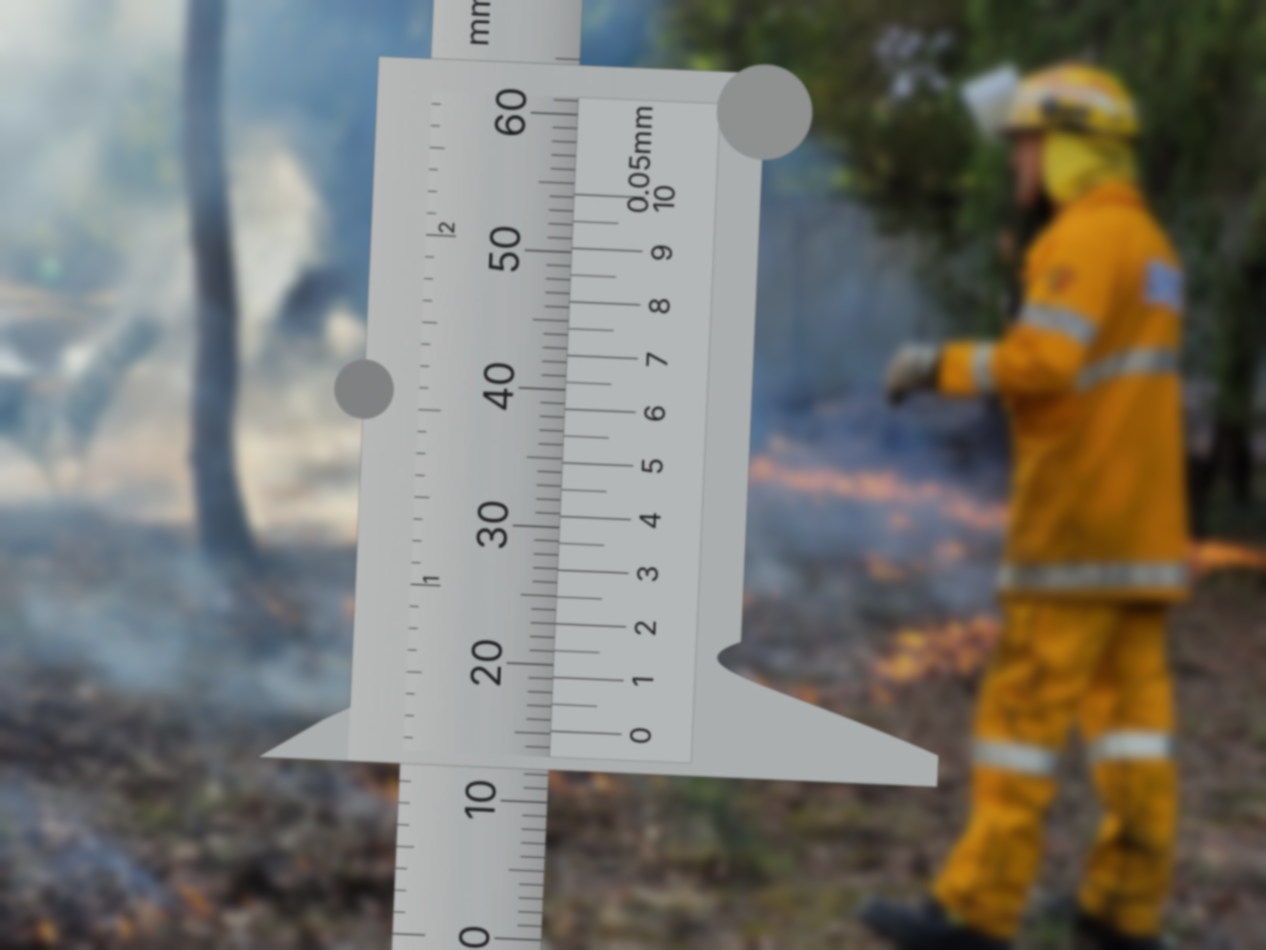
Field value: {"value": 15.2, "unit": "mm"}
